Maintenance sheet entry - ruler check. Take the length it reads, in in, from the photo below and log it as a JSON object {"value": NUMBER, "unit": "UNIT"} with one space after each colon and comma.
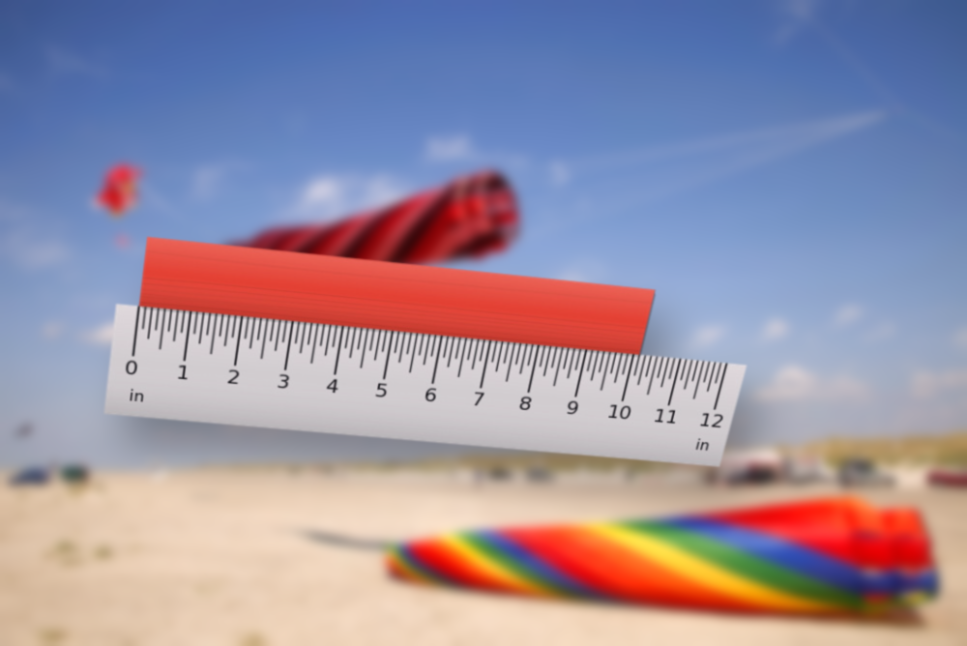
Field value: {"value": 10.125, "unit": "in"}
